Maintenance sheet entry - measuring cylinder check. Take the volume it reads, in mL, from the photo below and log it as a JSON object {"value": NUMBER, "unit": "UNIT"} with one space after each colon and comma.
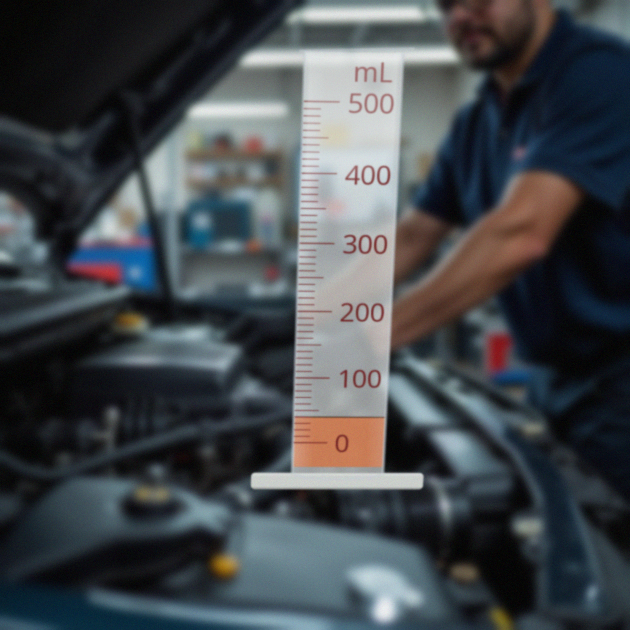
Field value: {"value": 40, "unit": "mL"}
